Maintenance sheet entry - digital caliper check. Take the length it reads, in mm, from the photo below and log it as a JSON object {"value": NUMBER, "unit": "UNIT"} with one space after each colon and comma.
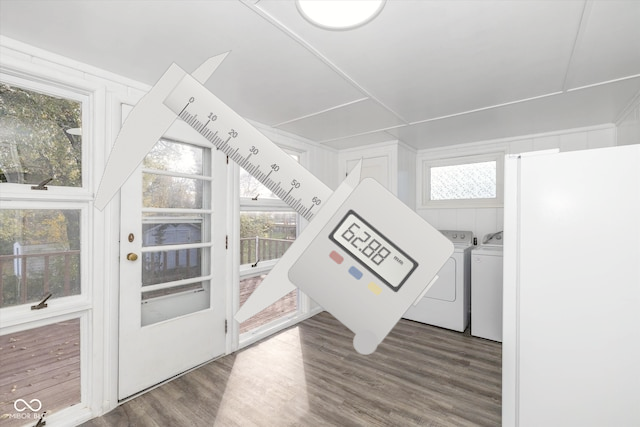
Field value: {"value": 62.88, "unit": "mm"}
